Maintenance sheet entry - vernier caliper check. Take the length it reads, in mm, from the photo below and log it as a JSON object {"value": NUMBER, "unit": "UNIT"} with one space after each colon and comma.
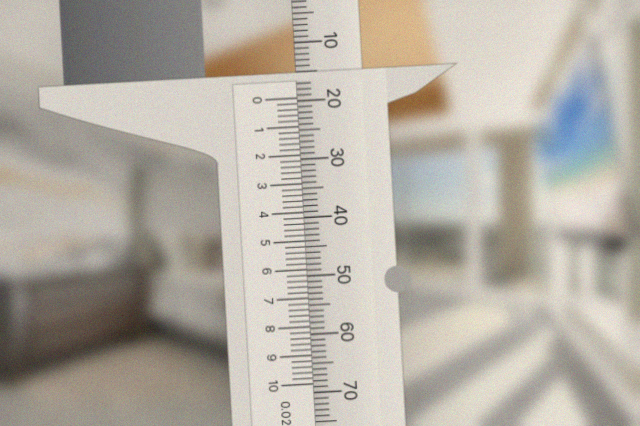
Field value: {"value": 19.5, "unit": "mm"}
